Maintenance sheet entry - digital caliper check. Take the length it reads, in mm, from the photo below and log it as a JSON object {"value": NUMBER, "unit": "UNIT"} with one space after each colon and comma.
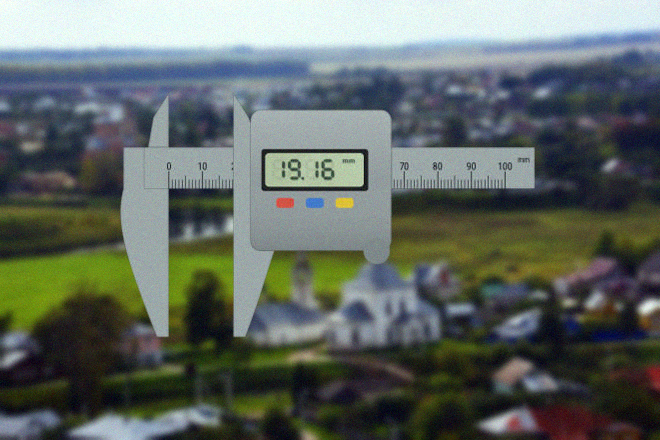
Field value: {"value": 19.16, "unit": "mm"}
